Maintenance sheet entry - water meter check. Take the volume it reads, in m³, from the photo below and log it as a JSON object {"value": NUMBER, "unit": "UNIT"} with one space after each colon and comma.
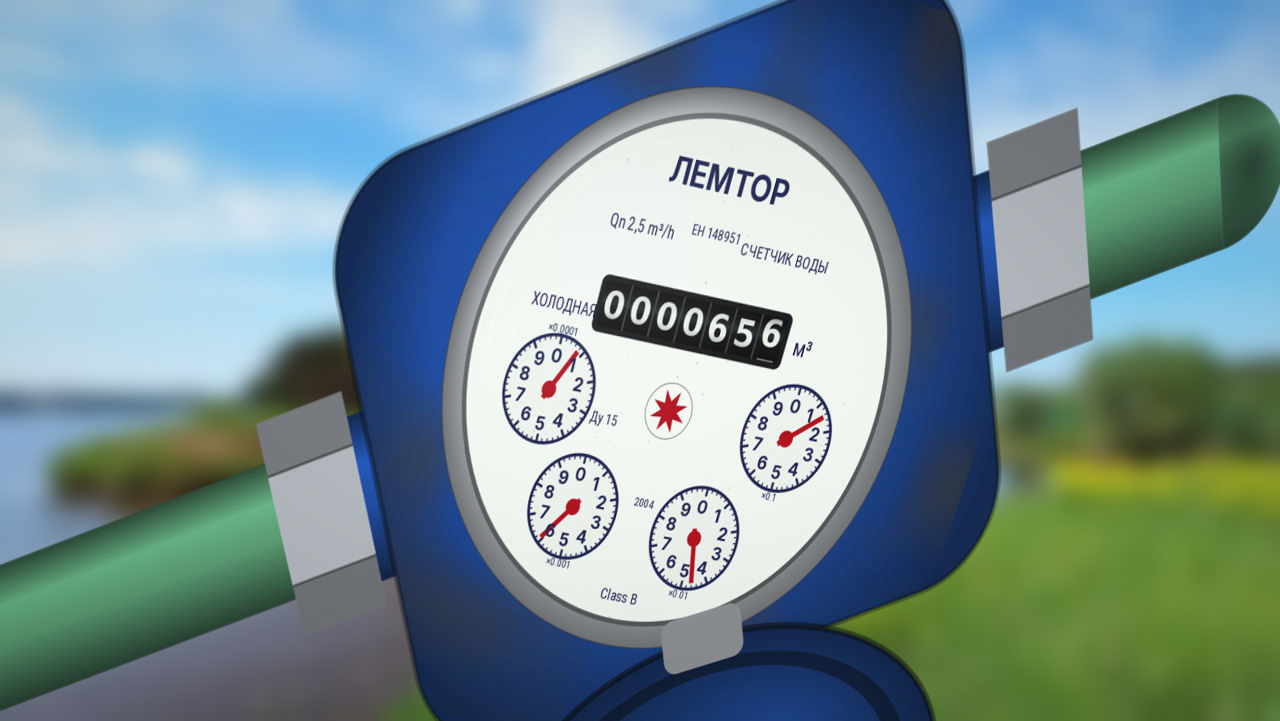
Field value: {"value": 656.1460, "unit": "m³"}
